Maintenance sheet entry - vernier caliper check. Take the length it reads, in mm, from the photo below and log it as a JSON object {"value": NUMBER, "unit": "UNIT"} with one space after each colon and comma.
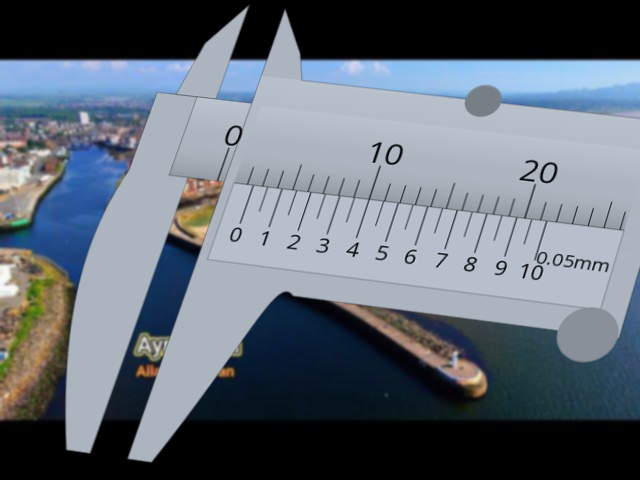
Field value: {"value": 2.4, "unit": "mm"}
